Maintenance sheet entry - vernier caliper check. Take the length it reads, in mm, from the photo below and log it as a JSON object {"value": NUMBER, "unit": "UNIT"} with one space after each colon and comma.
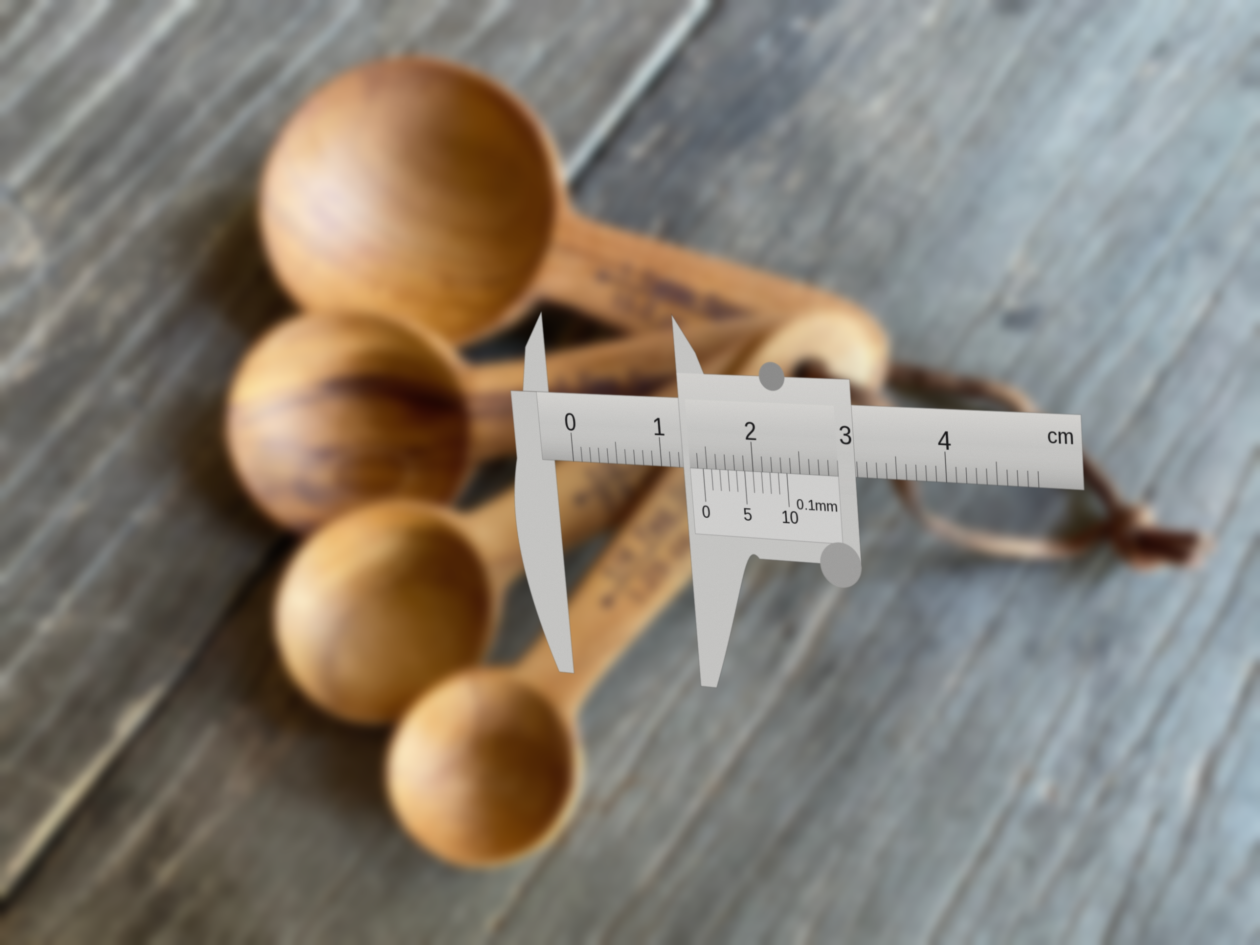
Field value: {"value": 14.6, "unit": "mm"}
